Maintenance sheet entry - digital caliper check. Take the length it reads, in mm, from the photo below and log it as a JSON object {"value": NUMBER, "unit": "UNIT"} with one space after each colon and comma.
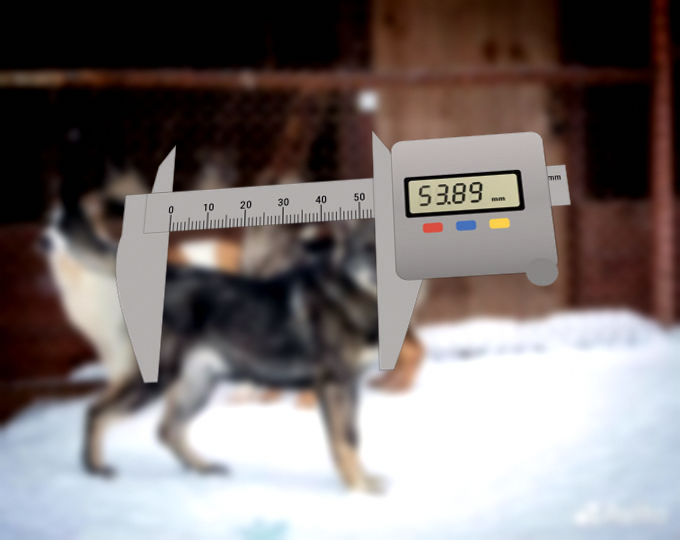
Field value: {"value": 53.89, "unit": "mm"}
